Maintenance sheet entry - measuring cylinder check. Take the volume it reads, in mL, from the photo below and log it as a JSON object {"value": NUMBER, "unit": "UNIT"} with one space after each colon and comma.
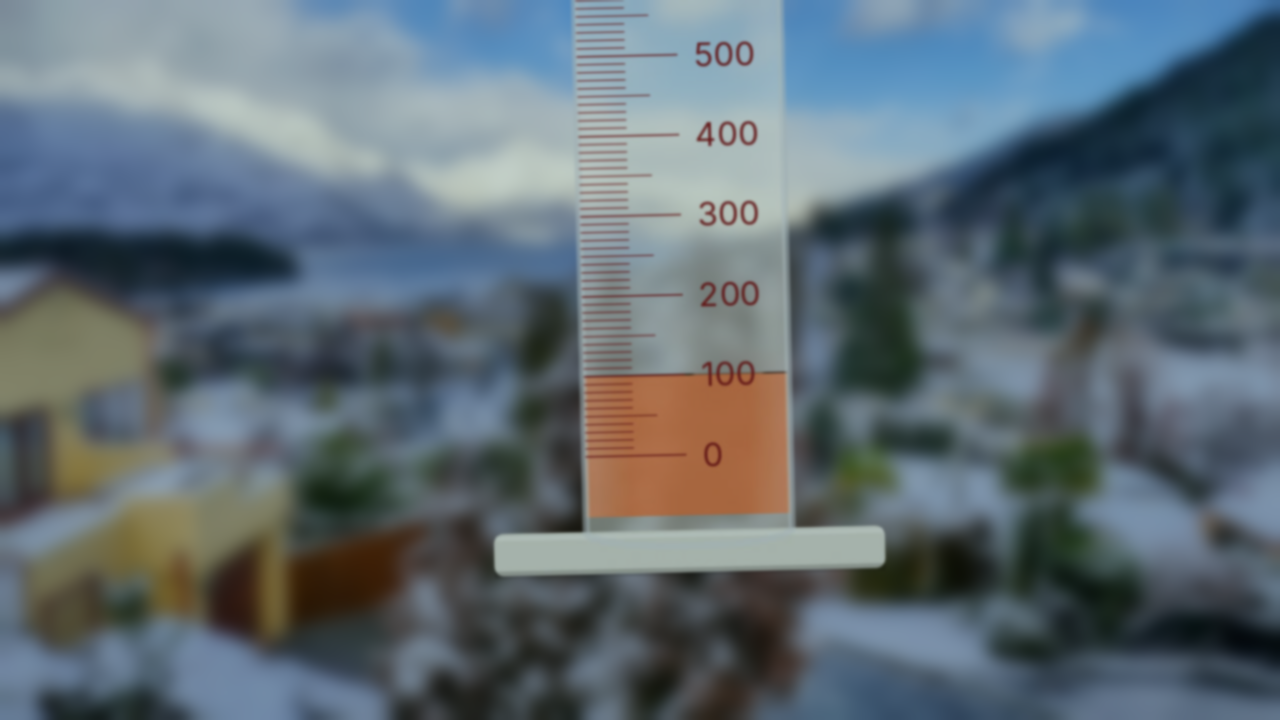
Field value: {"value": 100, "unit": "mL"}
